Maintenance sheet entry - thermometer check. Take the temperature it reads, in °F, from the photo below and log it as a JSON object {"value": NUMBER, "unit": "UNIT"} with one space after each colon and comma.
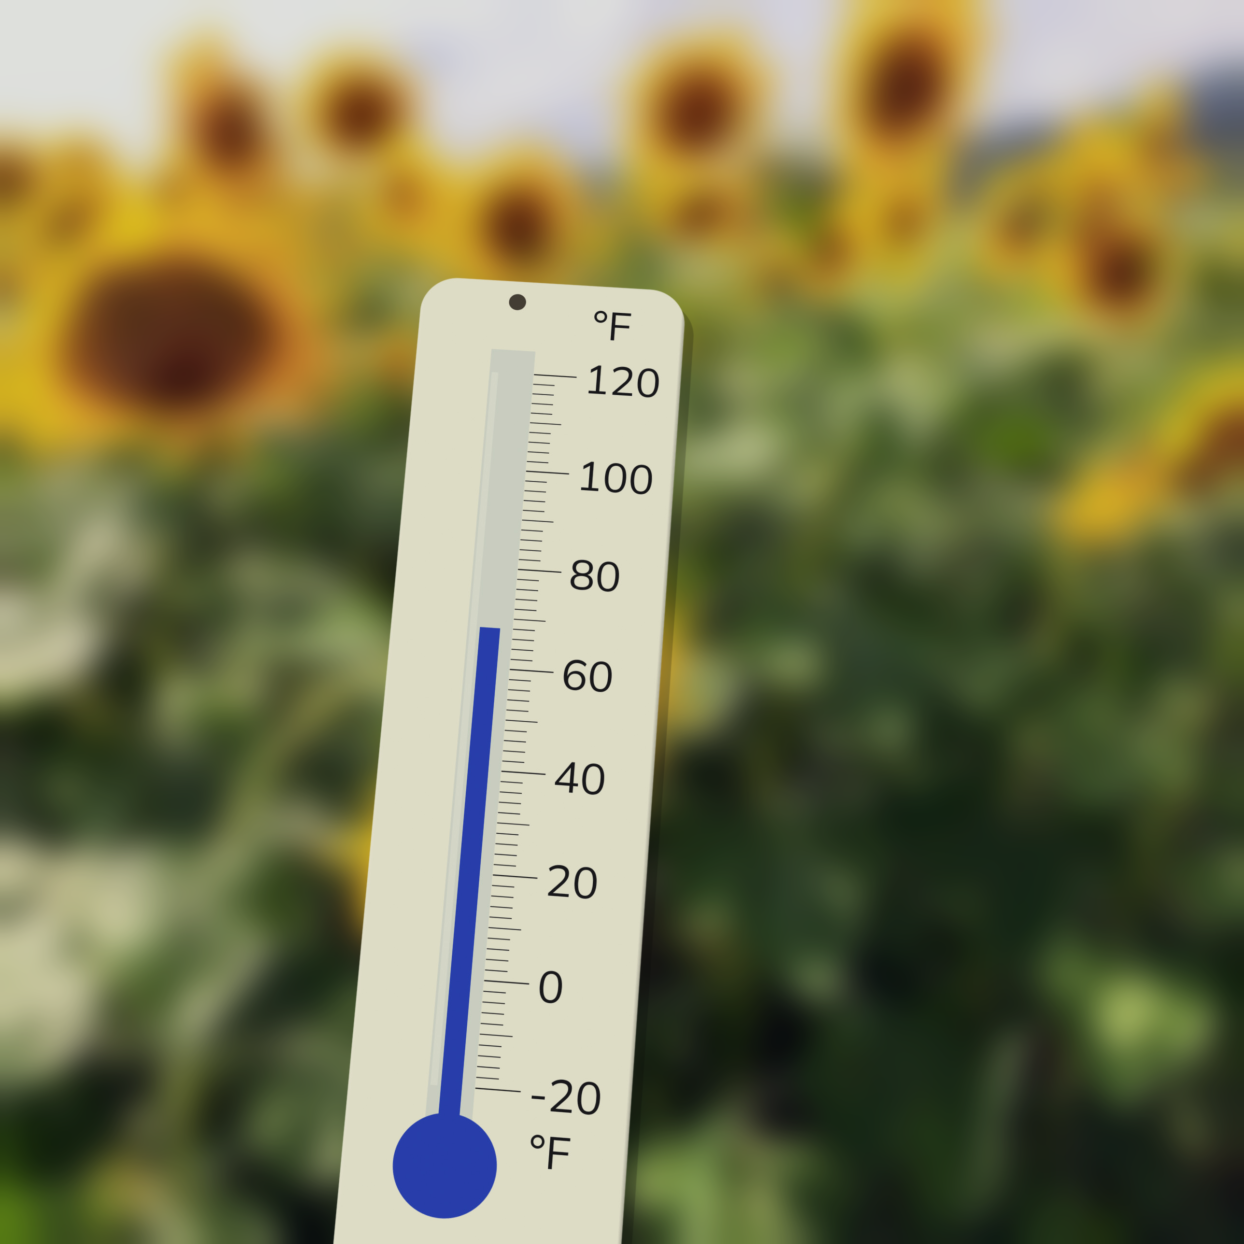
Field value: {"value": 68, "unit": "°F"}
